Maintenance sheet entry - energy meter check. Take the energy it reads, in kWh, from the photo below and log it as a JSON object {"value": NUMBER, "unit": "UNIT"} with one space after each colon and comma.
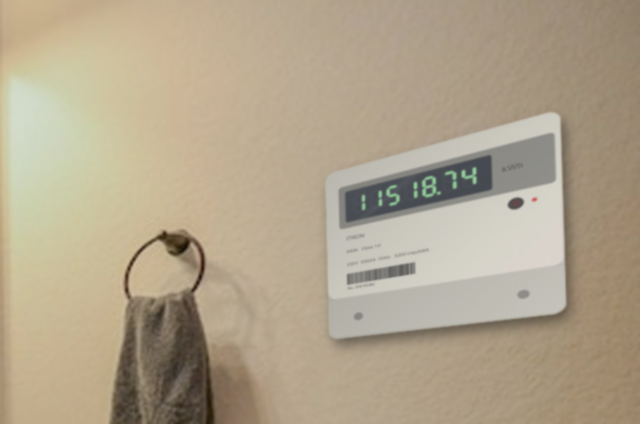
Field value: {"value": 11518.74, "unit": "kWh"}
